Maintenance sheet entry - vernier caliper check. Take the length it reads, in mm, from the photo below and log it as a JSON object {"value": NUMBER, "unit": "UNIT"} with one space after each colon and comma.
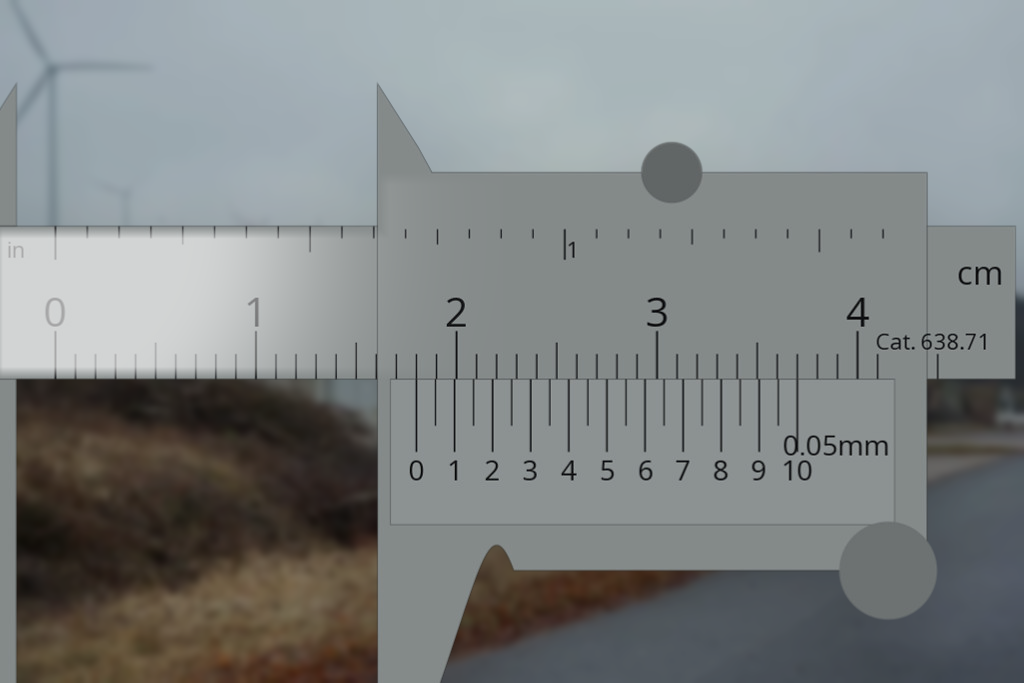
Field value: {"value": 18.0, "unit": "mm"}
